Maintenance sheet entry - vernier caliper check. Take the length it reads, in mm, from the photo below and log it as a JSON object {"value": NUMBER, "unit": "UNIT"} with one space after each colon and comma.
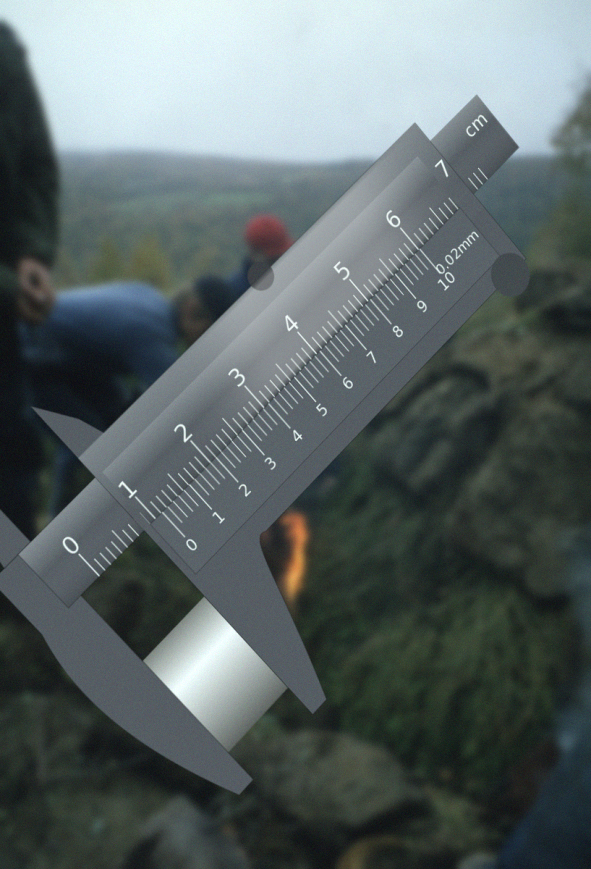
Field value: {"value": 11.2, "unit": "mm"}
